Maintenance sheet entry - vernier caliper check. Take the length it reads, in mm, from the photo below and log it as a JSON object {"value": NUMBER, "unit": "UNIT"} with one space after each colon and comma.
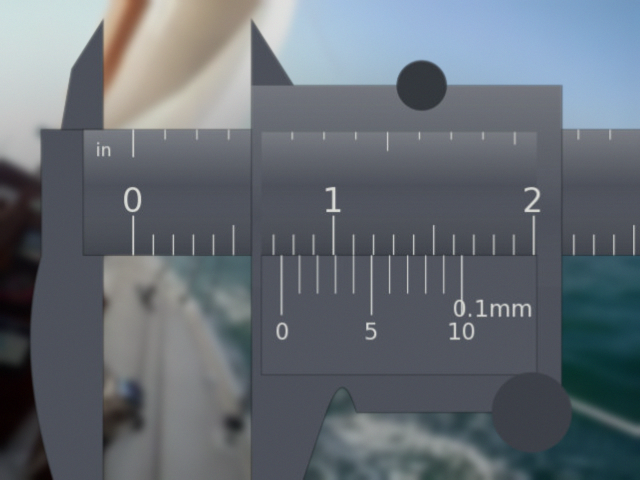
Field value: {"value": 7.4, "unit": "mm"}
